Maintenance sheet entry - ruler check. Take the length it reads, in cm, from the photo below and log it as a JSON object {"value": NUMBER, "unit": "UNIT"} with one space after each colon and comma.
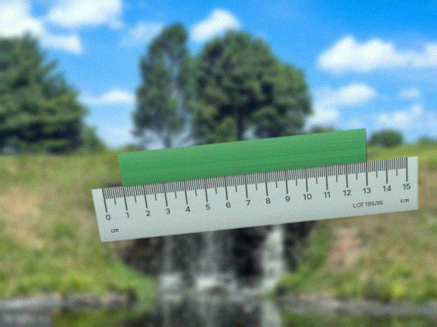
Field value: {"value": 12, "unit": "cm"}
